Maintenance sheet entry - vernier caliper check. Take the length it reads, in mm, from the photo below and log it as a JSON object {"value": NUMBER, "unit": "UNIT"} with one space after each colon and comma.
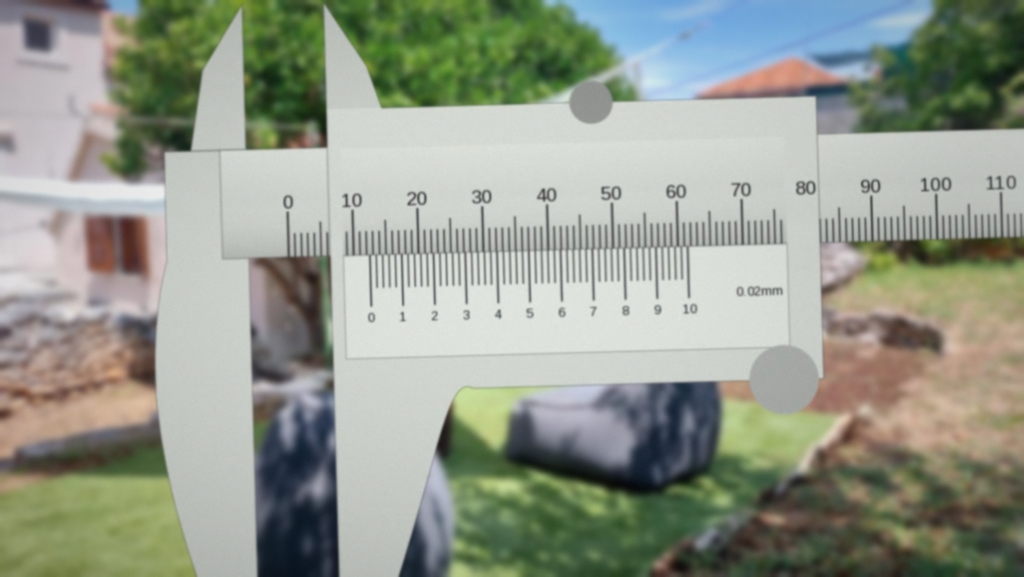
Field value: {"value": 12.5, "unit": "mm"}
